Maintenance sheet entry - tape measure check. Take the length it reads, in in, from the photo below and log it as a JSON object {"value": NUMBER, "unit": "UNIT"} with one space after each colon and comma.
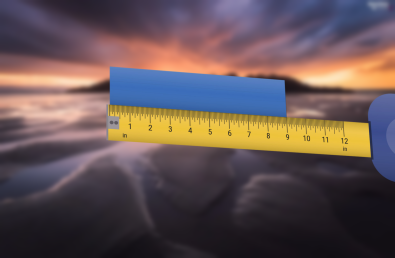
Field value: {"value": 9, "unit": "in"}
